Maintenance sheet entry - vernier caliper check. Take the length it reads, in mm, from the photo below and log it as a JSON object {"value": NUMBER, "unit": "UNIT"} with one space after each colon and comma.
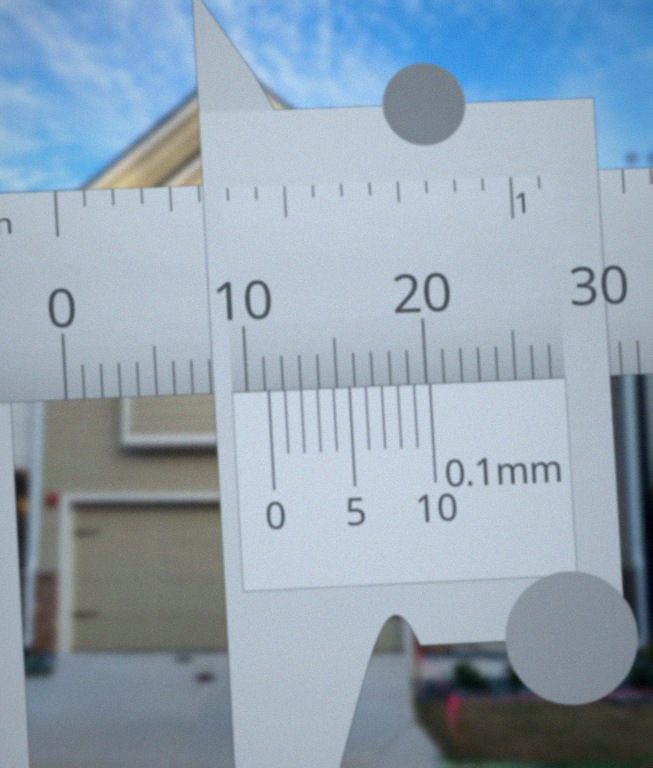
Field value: {"value": 11.2, "unit": "mm"}
